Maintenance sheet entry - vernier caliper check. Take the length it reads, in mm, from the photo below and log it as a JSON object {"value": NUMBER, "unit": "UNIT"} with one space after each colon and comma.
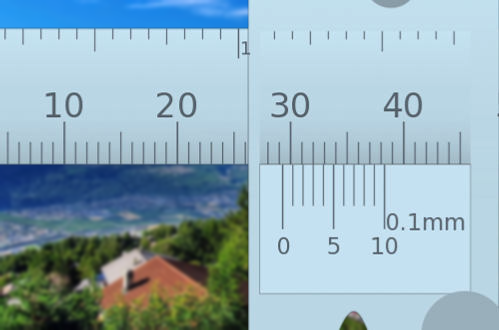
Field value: {"value": 29.3, "unit": "mm"}
